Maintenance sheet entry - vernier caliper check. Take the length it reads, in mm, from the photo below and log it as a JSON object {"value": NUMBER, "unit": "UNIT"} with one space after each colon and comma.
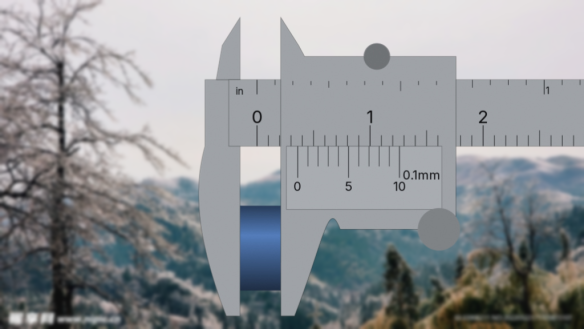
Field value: {"value": 3.6, "unit": "mm"}
